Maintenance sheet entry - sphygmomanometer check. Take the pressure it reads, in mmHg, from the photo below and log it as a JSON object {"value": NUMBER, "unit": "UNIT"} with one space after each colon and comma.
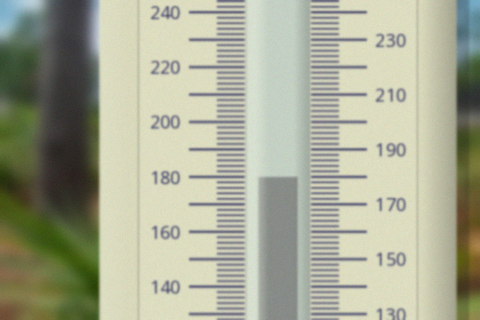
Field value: {"value": 180, "unit": "mmHg"}
